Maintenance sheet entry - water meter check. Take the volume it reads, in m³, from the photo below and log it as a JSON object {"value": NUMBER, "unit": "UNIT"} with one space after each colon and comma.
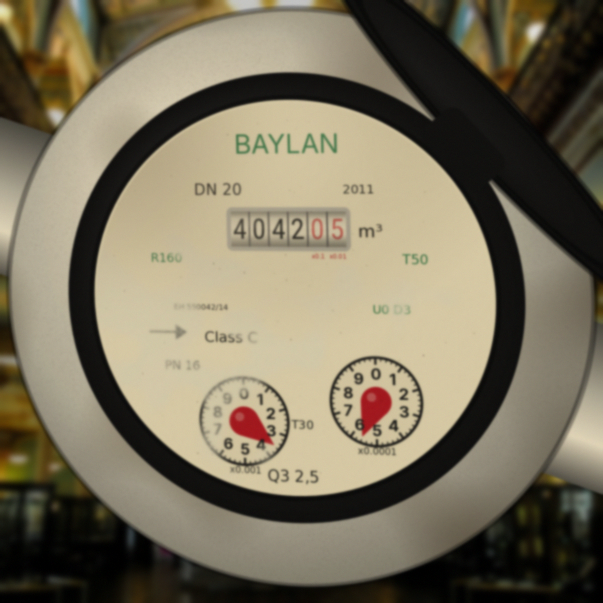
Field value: {"value": 4042.0535, "unit": "m³"}
